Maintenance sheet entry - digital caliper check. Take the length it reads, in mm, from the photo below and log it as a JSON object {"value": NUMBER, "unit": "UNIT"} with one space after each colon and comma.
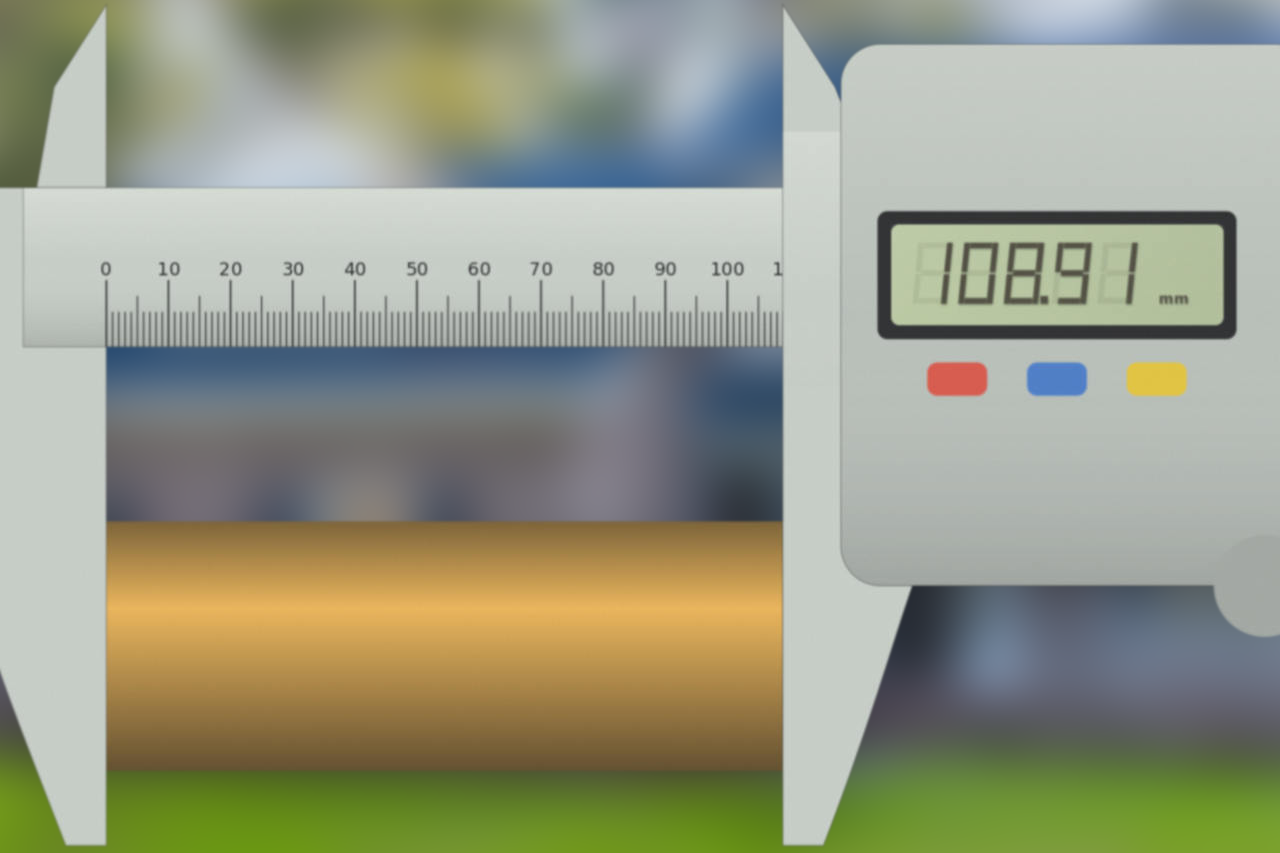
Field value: {"value": 108.91, "unit": "mm"}
